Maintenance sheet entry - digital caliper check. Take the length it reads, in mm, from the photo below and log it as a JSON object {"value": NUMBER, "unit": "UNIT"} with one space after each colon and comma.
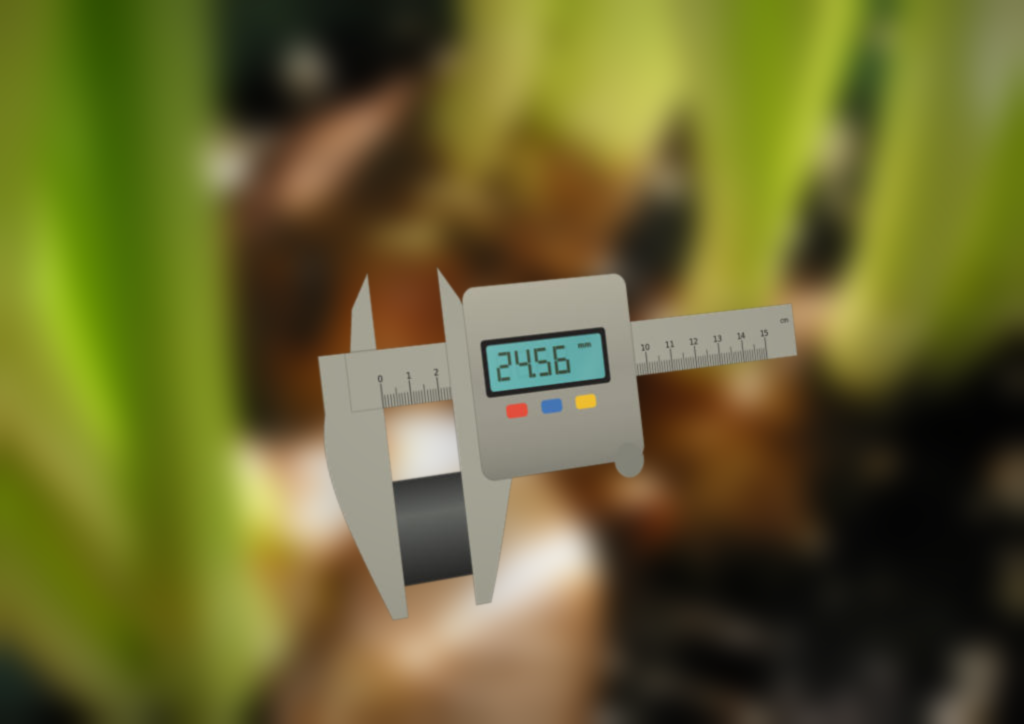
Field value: {"value": 24.56, "unit": "mm"}
